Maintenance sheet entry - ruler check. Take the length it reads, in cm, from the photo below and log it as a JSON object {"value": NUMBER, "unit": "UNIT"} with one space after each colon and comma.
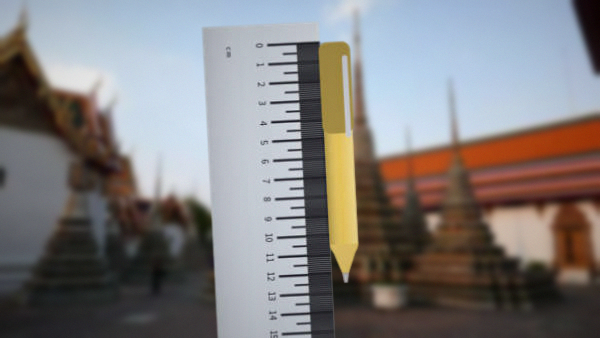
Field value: {"value": 12.5, "unit": "cm"}
